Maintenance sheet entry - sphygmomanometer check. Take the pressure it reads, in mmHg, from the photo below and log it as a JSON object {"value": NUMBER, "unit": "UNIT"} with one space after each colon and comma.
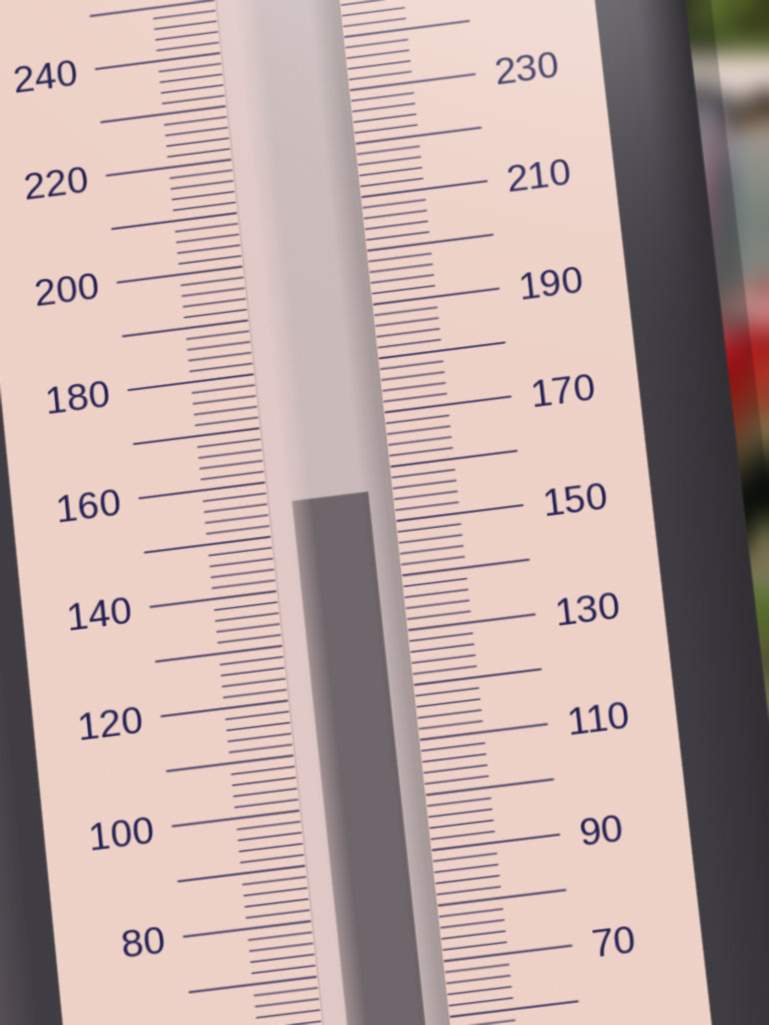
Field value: {"value": 156, "unit": "mmHg"}
